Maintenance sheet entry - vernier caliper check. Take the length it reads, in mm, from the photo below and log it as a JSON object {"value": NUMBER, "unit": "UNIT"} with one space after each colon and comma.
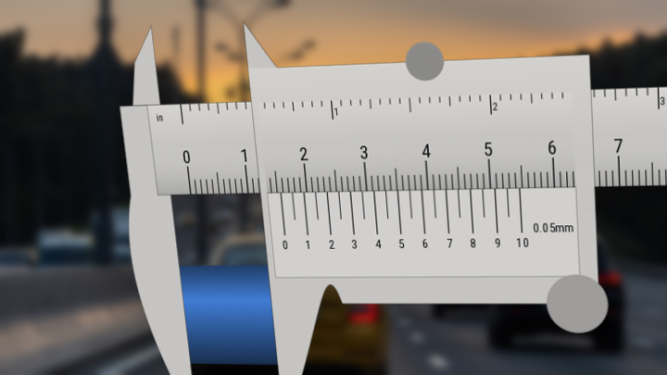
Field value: {"value": 15.6, "unit": "mm"}
